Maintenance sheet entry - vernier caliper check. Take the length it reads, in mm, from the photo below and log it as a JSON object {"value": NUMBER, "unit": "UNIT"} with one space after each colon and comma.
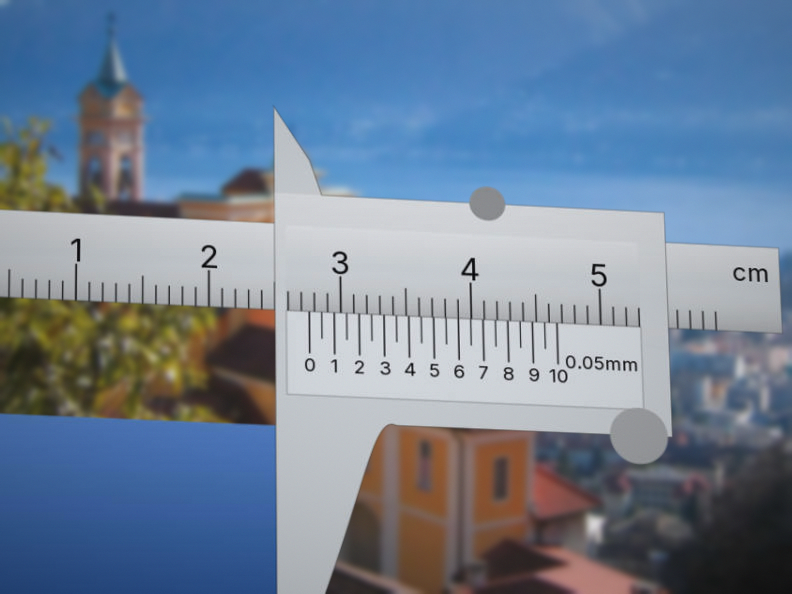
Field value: {"value": 27.6, "unit": "mm"}
